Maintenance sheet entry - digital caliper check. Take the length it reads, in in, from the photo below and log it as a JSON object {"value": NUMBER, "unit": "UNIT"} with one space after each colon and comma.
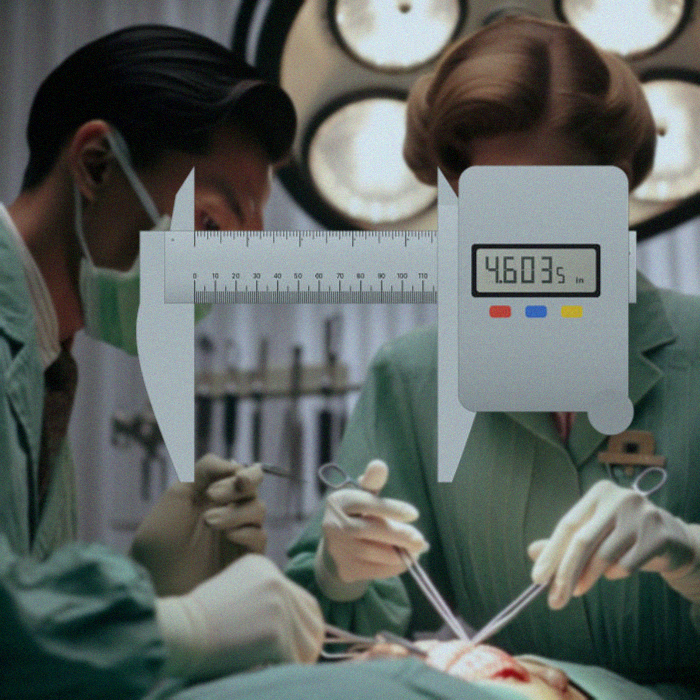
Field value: {"value": 4.6035, "unit": "in"}
